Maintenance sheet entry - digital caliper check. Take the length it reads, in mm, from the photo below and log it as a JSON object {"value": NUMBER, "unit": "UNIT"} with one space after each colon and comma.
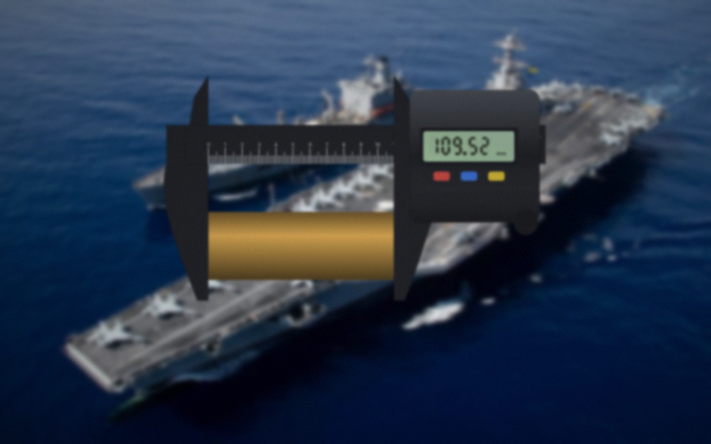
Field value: {"value": 109.52, "unit": "mm"}
